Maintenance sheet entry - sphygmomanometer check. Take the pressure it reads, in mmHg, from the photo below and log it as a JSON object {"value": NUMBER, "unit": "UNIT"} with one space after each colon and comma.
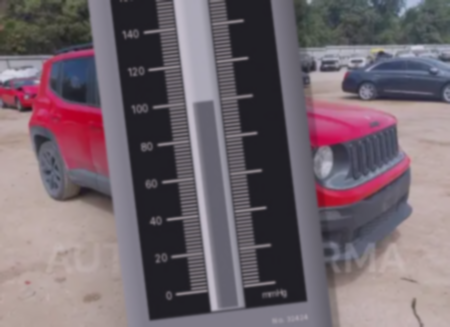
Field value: {"value": 100, "unit": "mmHg"}
